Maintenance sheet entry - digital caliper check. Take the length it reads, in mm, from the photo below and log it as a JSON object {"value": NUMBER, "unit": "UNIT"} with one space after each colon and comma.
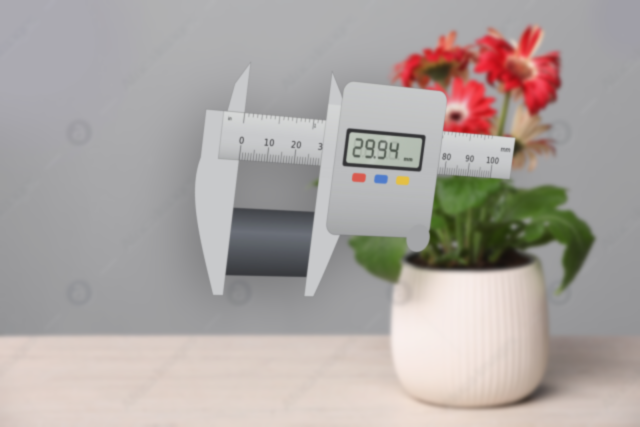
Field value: {"value": 29.94, "unit": "mm"}
